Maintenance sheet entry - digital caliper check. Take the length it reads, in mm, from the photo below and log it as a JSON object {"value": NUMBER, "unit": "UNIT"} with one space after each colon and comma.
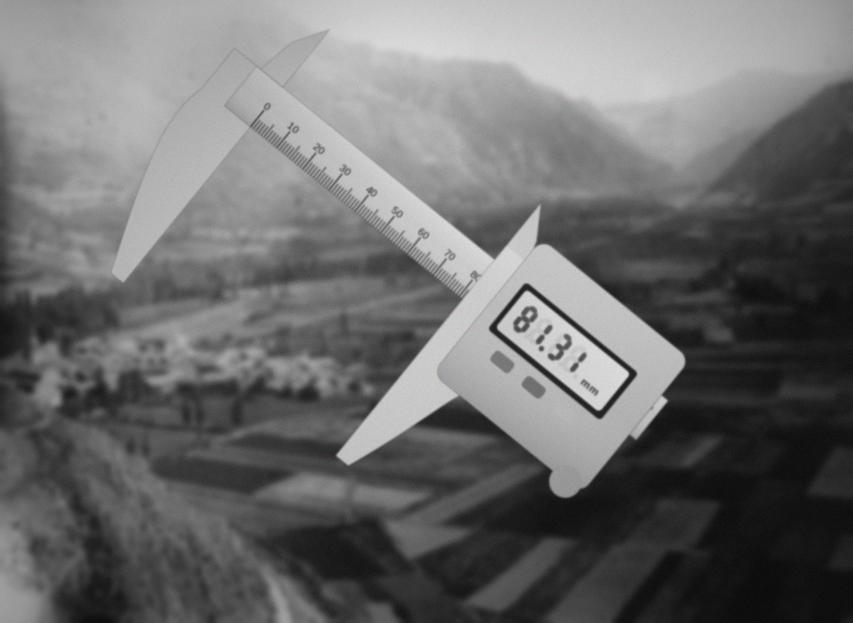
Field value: {"value": 81.31, "unit": "mm"}
